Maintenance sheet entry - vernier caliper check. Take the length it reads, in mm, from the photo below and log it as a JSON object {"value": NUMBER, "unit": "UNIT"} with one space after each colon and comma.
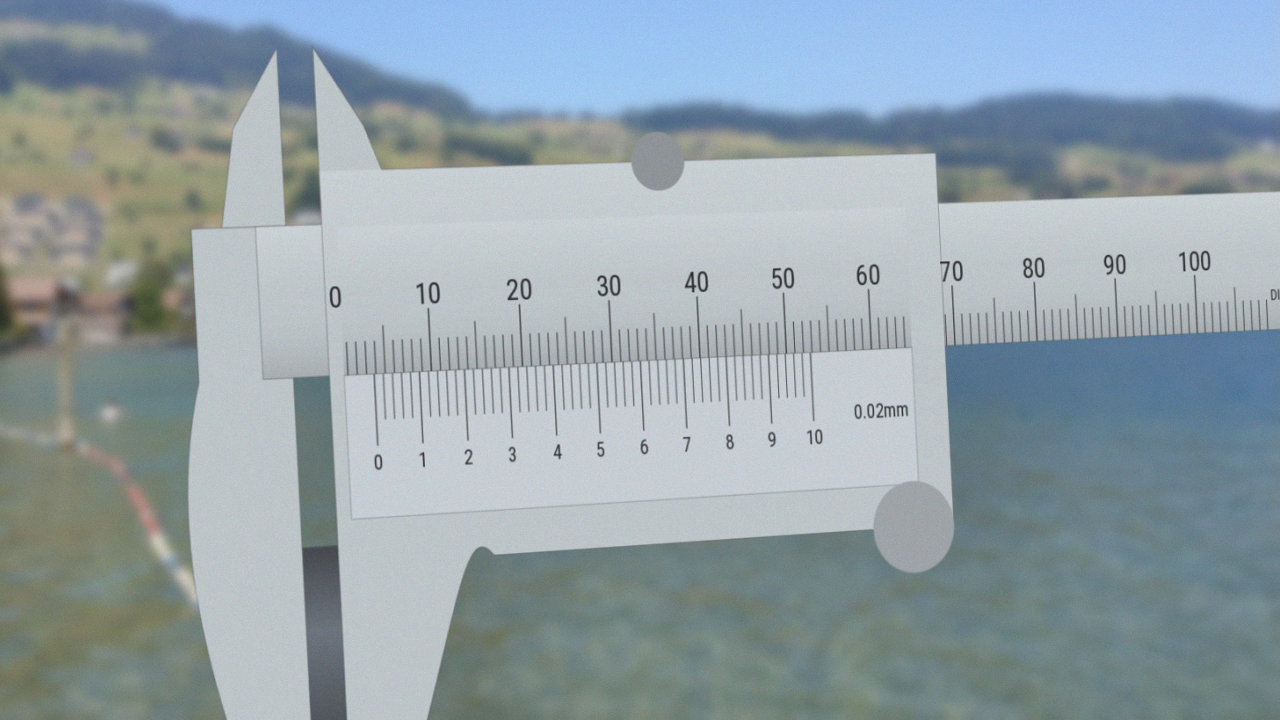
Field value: {"value": 3.8, "unit": "mm"}
